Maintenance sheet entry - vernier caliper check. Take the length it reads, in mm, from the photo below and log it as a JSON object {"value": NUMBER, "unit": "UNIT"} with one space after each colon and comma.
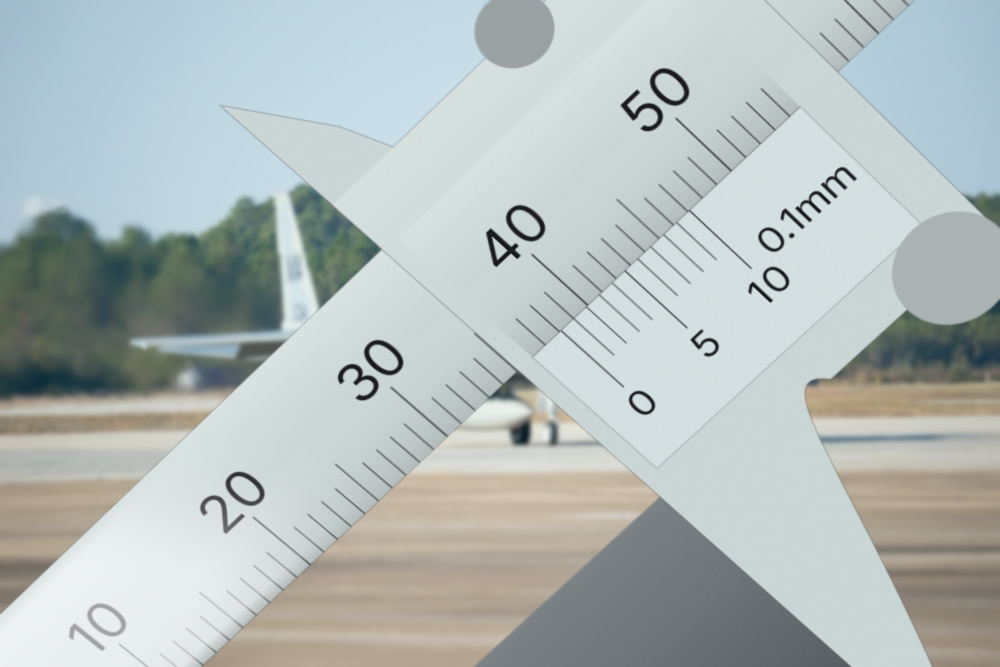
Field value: {"value": 38.1, "unit": "mm"}
